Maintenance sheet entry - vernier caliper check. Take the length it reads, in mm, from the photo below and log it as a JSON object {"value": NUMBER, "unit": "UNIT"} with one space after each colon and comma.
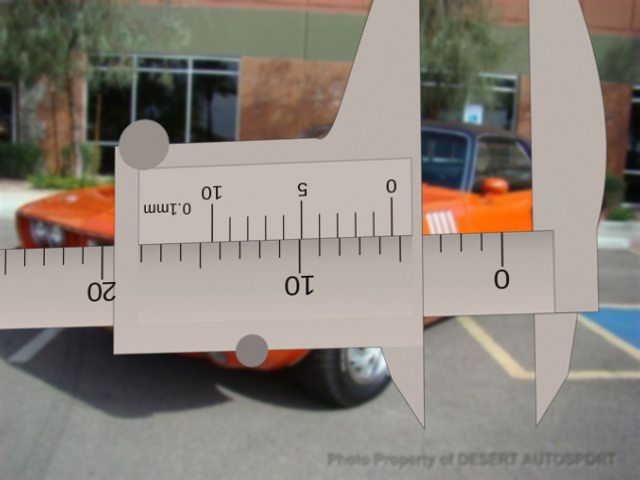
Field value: {"value": 5.4, "unit": "mm"}
